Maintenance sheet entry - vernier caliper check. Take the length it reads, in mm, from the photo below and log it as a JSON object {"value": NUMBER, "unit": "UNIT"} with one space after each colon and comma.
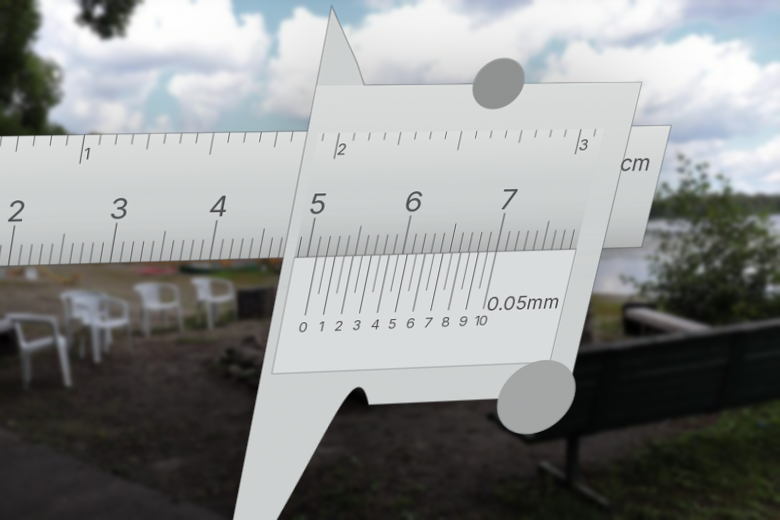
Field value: {"value": 51.0, "unit": "mm"}
